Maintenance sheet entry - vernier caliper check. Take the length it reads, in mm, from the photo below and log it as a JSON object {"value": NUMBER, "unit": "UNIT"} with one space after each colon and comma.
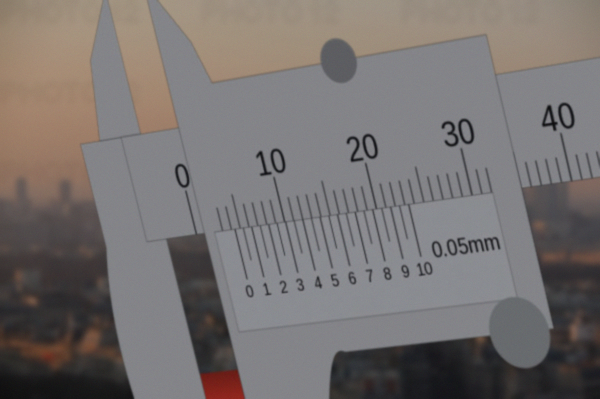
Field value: {"value": 4.4, "unit": "mm"}
